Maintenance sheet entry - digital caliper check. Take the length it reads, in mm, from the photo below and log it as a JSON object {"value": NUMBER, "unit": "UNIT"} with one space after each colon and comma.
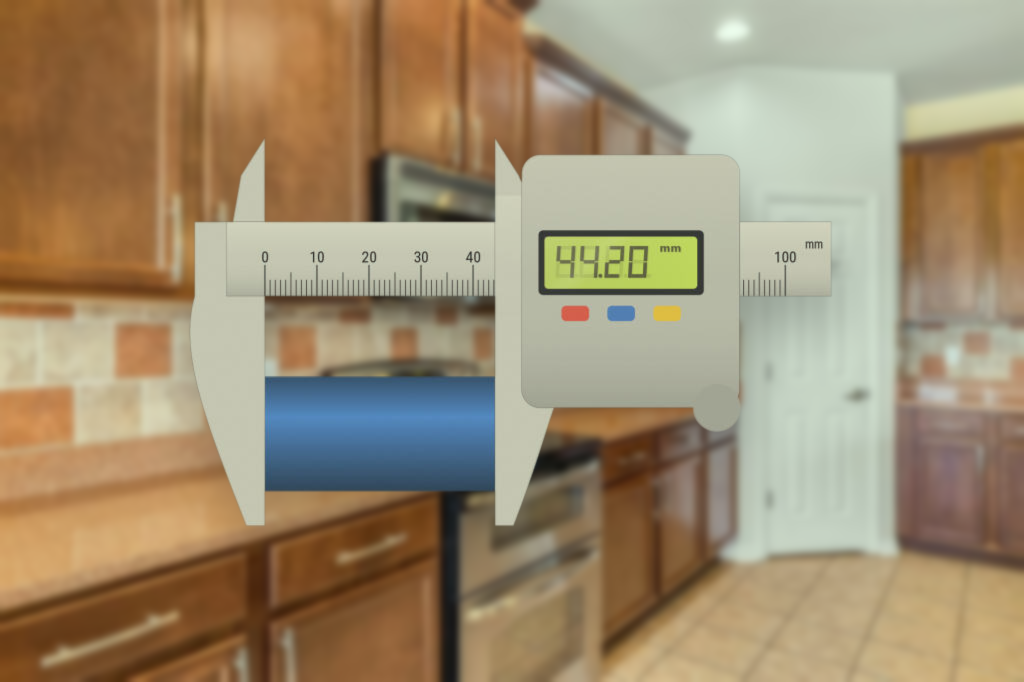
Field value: {"value": 44.20, "unit": "mm"}
